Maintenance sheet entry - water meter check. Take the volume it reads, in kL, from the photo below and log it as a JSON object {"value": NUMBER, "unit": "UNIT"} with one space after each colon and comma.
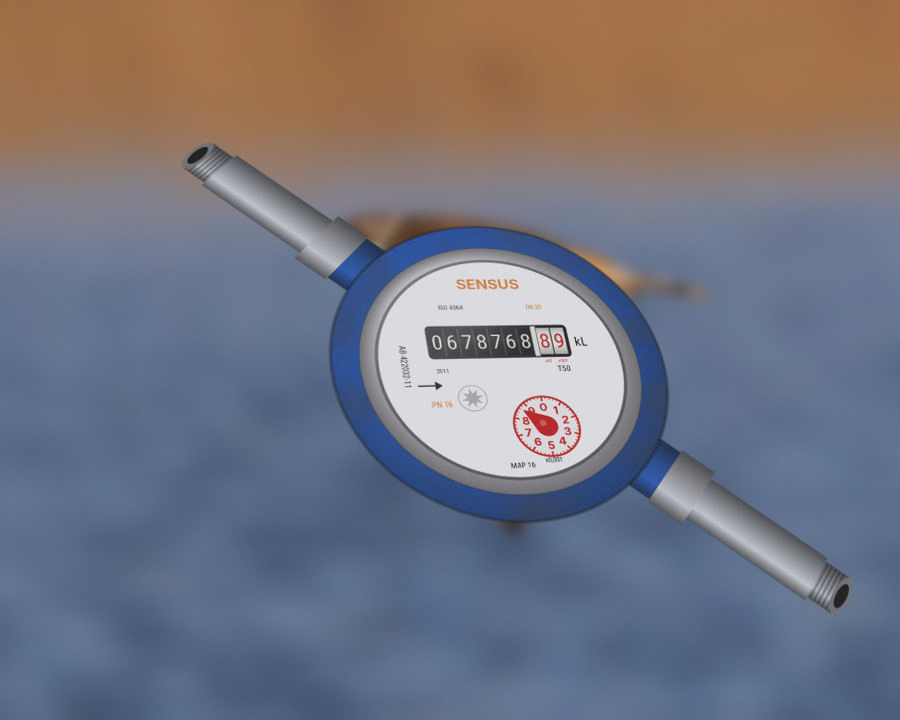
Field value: {"value": 678768.898, "unit": "kL"}
